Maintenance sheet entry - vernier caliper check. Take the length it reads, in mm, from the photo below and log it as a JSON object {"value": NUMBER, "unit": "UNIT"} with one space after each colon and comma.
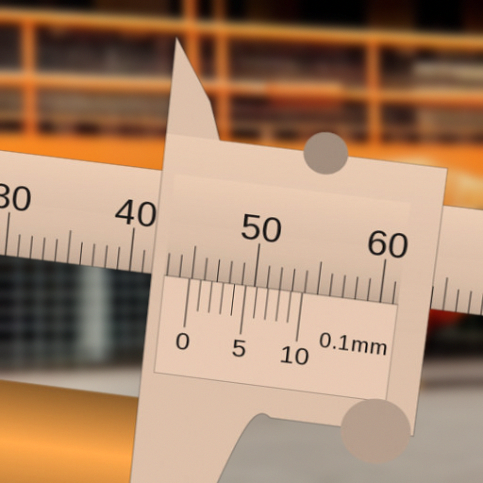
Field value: {"value": 44.8, "unit": "mm"}
